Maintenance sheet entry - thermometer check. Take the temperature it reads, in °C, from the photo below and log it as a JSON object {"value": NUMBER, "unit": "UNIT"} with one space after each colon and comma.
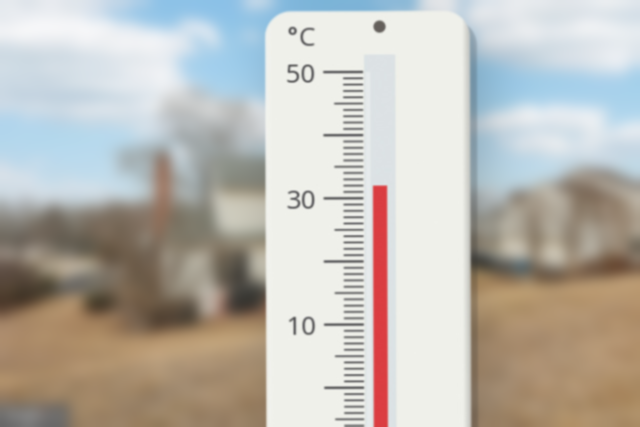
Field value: {"value": 32, "unit": "°C"}
